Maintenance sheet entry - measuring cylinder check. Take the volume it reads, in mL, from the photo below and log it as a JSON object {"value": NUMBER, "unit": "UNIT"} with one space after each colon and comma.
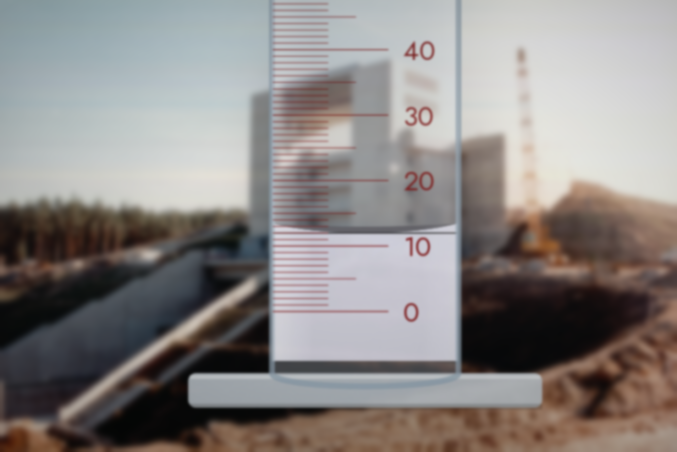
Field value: {"value": 12, "unit": "mL"}
